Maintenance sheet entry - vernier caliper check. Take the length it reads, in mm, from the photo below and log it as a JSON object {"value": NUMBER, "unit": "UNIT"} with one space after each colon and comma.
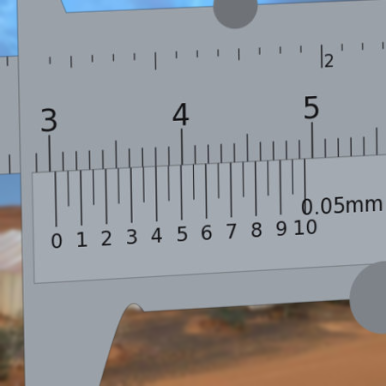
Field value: {"value": 30.4, "unit": "mm"}
